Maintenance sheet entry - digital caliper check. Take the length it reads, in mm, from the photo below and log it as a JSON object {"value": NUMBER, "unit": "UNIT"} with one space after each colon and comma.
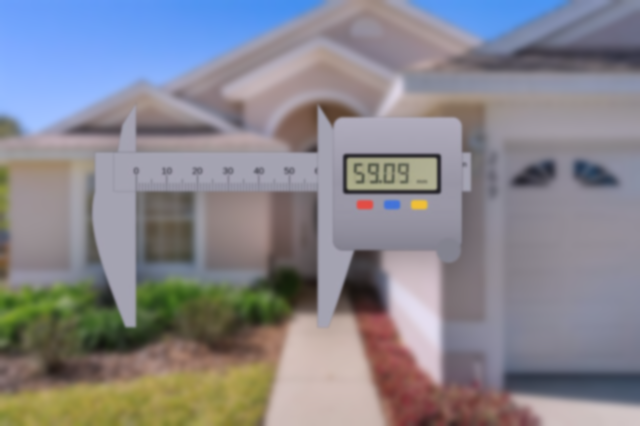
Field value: {"value": 59.09, "unit": "mm"}
